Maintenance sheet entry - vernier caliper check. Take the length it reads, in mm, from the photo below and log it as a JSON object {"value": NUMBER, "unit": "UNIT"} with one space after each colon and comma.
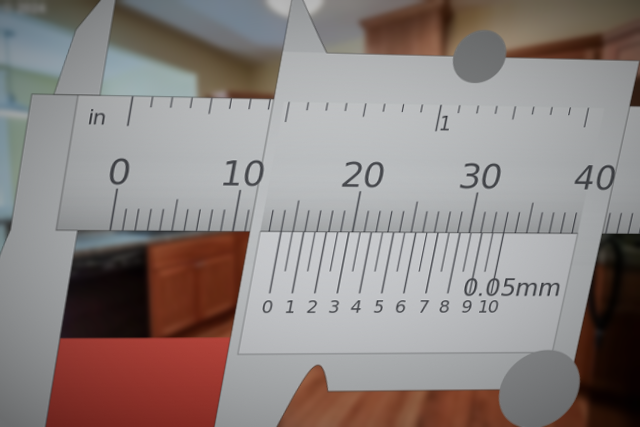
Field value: {"value": 14.0, "unit": "mm"}
